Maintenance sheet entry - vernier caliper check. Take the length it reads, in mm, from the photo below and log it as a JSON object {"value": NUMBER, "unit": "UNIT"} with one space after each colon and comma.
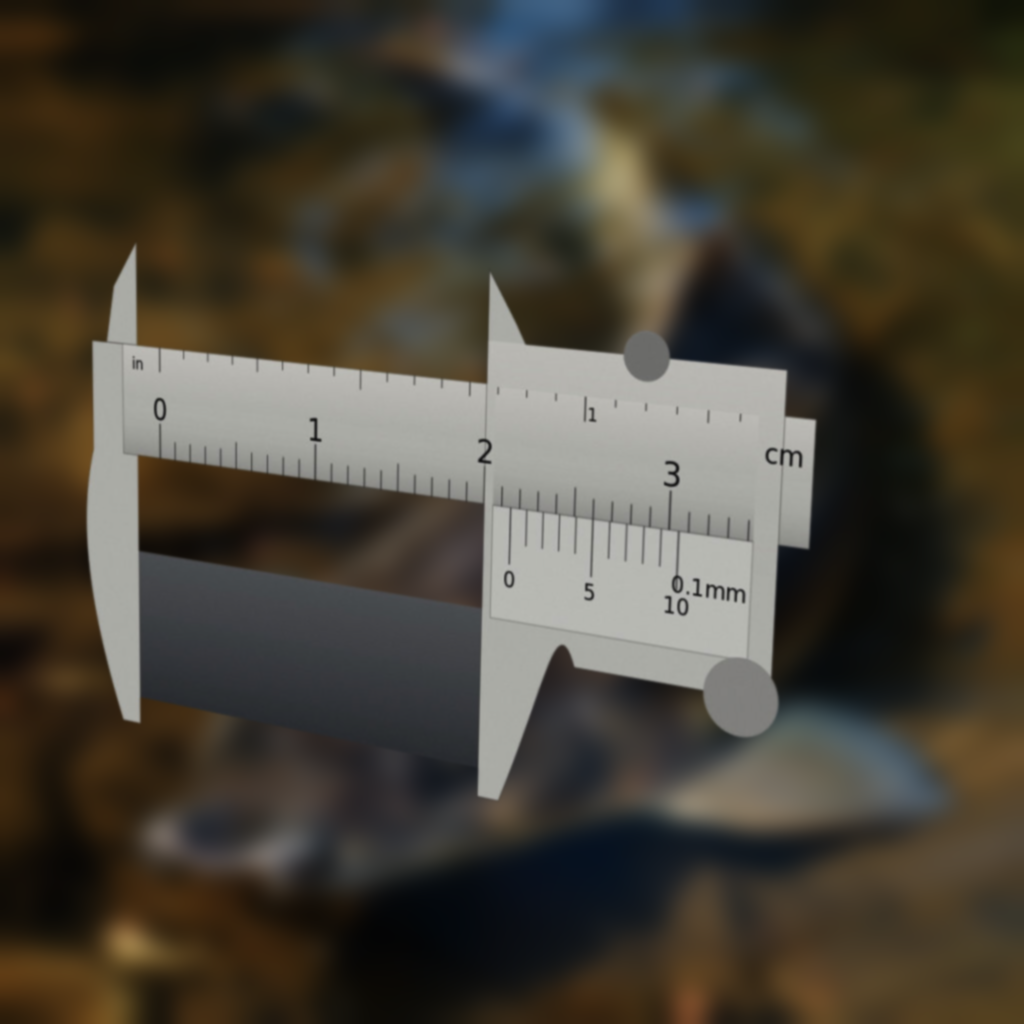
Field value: {"value": 21.5, "unit": "mm"}
